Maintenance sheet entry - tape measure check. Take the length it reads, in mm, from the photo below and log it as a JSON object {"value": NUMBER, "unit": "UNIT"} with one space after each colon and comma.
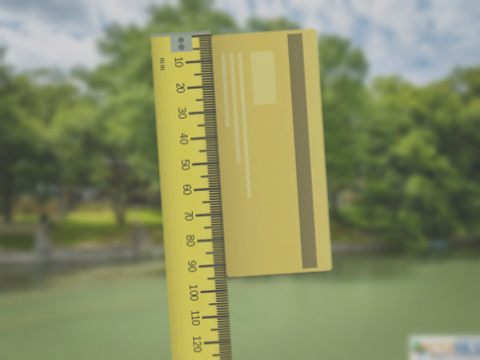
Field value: {"value": 95, "unit": "mm"}
